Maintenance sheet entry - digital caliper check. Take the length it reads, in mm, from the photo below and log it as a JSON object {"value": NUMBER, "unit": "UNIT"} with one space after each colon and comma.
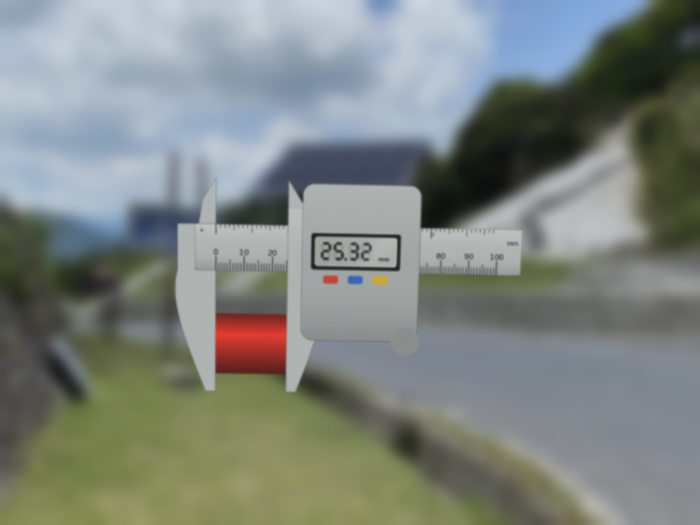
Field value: {"value": 25.32, "unit": "mm"}
